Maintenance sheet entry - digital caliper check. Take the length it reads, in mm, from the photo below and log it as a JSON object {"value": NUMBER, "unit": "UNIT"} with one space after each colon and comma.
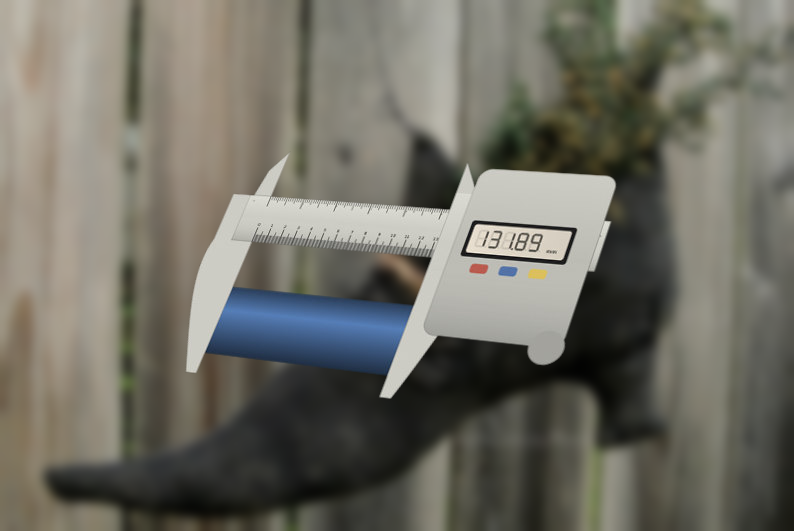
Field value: {"value": 131.89, "unit": "mm"}
